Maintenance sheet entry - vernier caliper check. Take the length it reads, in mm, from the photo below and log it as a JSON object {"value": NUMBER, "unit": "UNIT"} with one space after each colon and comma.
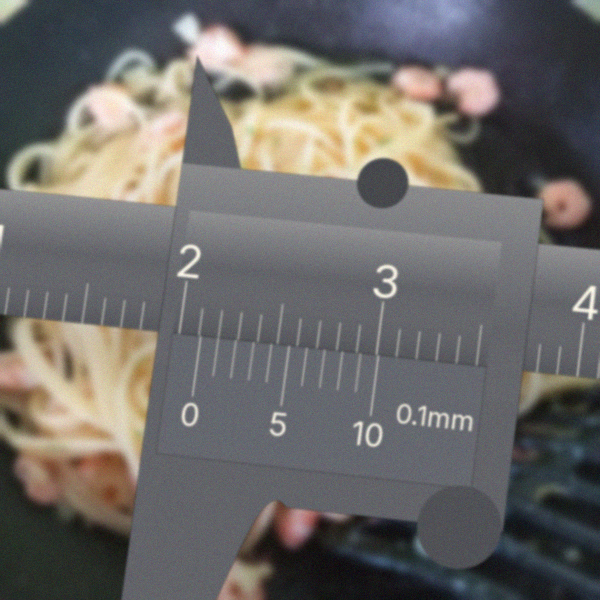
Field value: {"value": 21.1, "unit": "mm"}
